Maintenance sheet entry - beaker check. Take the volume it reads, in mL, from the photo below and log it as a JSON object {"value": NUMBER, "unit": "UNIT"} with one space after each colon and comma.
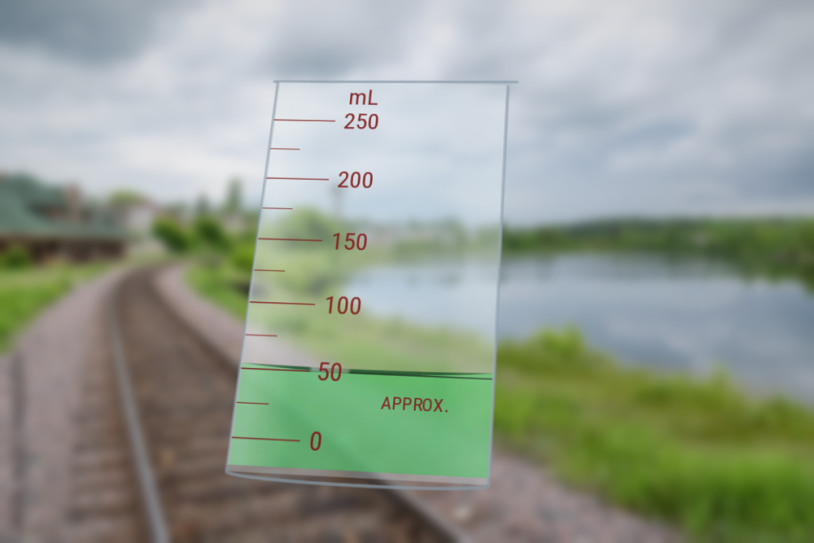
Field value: {"value": 50, "unit": "mL"}
